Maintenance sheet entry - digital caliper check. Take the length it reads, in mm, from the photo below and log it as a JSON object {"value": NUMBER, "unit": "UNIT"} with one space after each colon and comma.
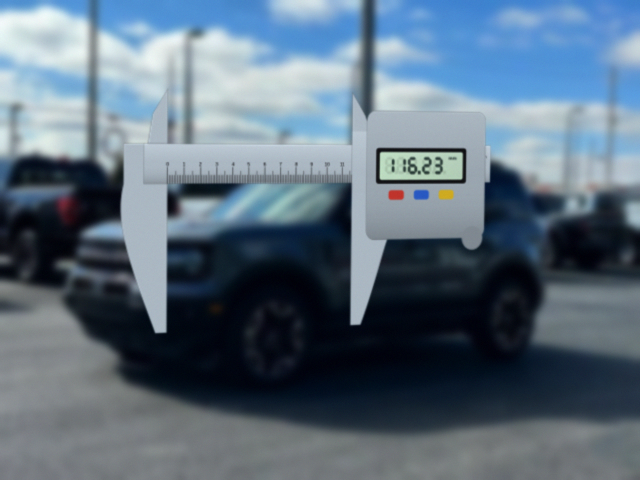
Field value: {"value": 116.23, "unit": "mm"}
